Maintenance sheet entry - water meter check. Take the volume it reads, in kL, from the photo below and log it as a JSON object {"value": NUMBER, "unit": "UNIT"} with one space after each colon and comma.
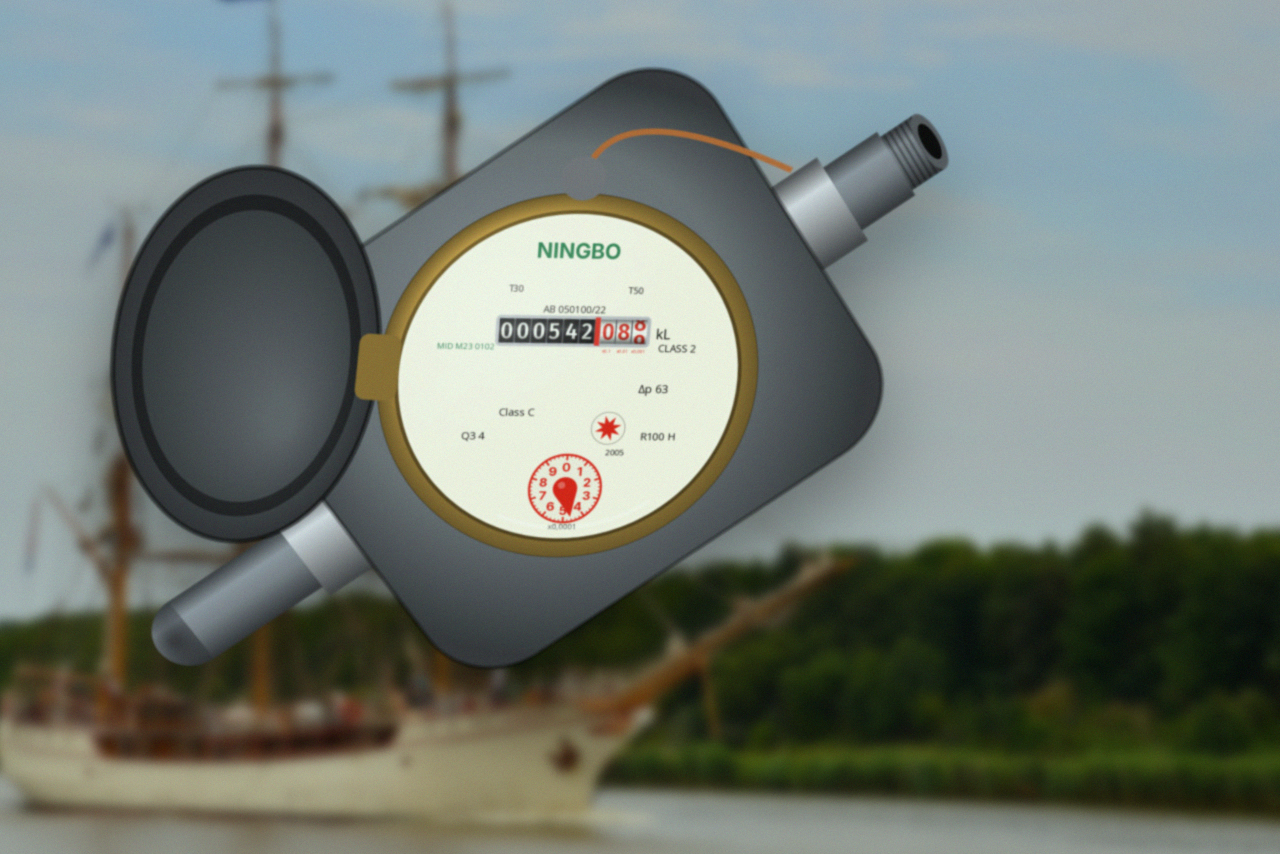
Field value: {"value": 542.0884, "unit": "kL"}
